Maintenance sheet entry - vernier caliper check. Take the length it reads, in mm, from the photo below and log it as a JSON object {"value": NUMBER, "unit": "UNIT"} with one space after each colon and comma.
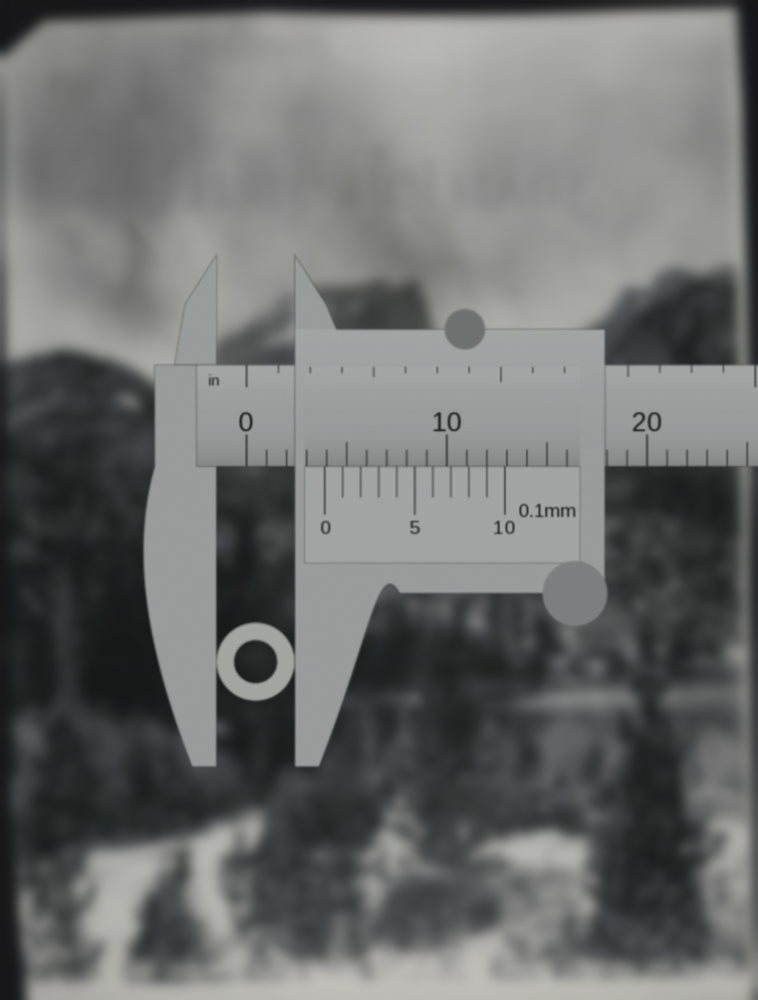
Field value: {"value": 3.9, "unit": "mm"}
